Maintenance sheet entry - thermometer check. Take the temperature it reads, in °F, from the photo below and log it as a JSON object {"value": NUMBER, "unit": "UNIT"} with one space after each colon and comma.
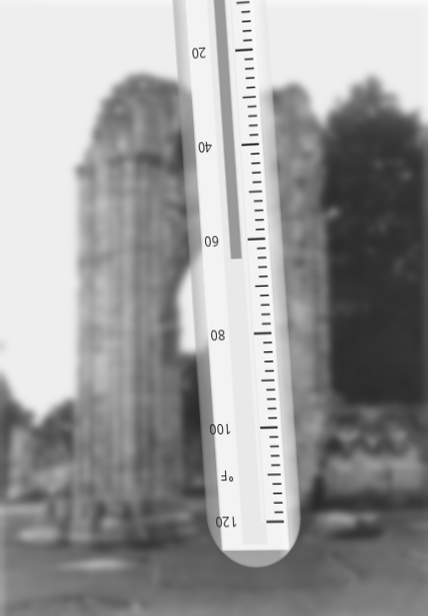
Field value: {"value": 64, "unit": "°F"}
